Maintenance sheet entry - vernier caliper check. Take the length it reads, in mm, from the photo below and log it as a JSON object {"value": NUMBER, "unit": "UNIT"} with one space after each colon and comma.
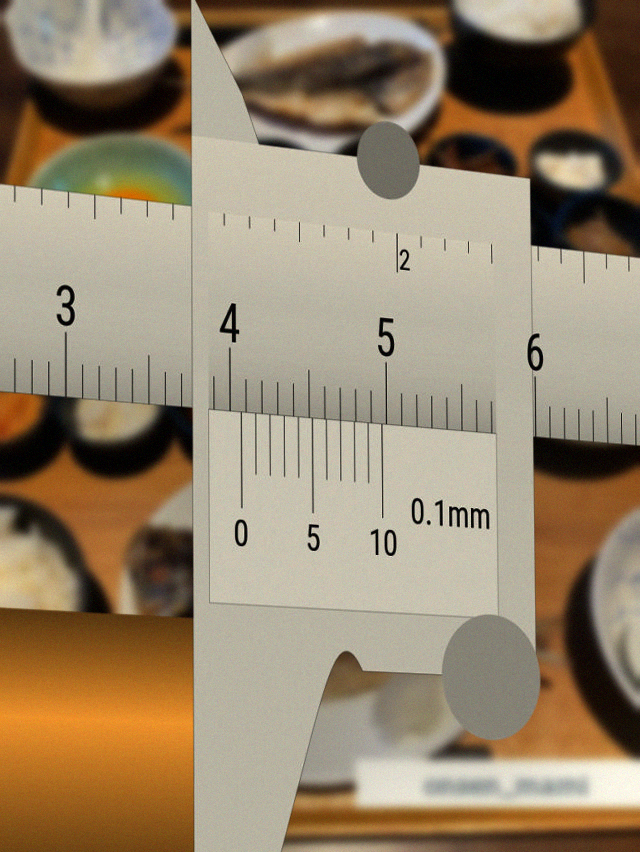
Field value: {"value": 40.7, "unit": "mm"}
